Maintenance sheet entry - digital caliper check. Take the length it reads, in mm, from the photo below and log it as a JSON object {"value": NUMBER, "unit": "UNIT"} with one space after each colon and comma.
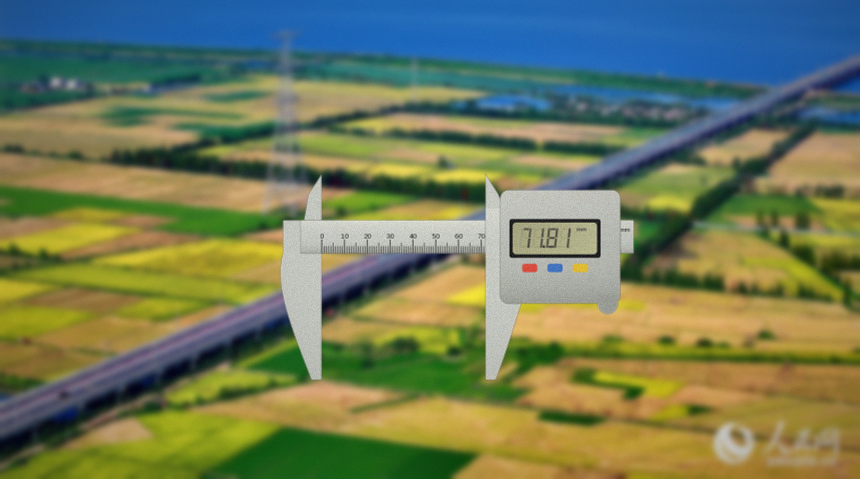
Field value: {"value": 71.81, "unit": "mm"}
